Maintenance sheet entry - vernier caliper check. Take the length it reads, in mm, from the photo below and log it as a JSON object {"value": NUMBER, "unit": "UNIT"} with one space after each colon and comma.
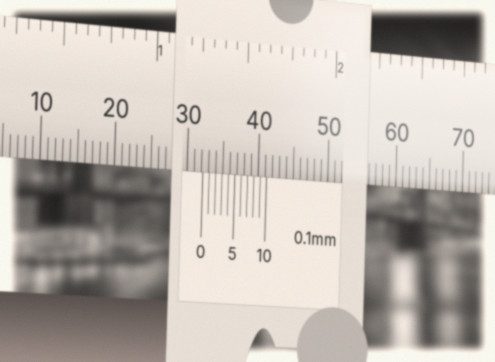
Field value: {"value": 32.2, "unit": "mm"}
